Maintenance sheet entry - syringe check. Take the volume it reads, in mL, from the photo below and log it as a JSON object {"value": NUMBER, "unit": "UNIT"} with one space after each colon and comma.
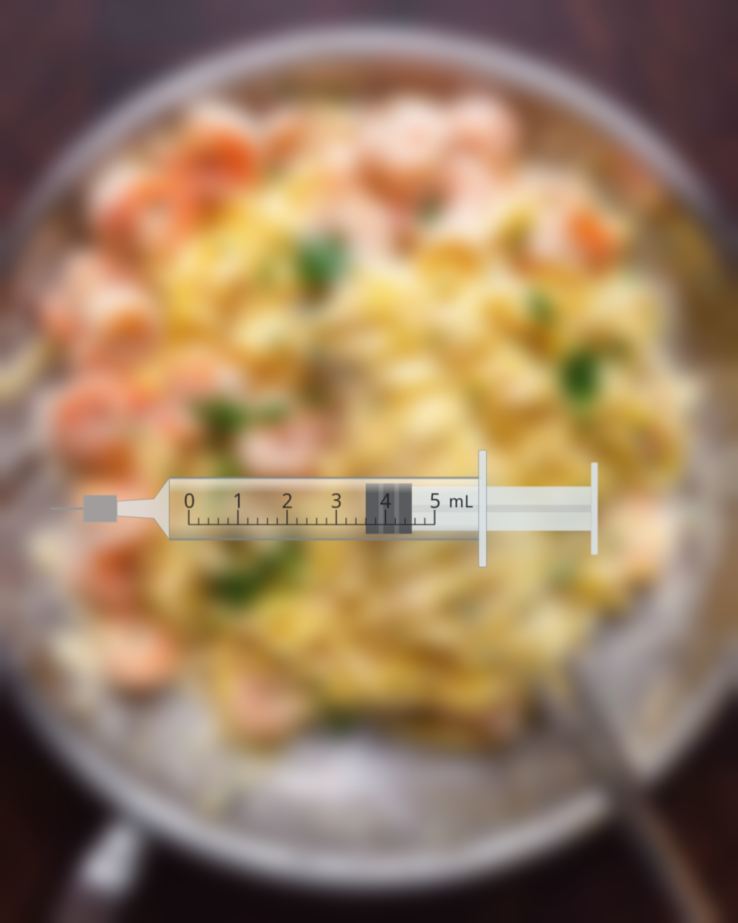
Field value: {"value": 3.6, "unit": "mL"}
